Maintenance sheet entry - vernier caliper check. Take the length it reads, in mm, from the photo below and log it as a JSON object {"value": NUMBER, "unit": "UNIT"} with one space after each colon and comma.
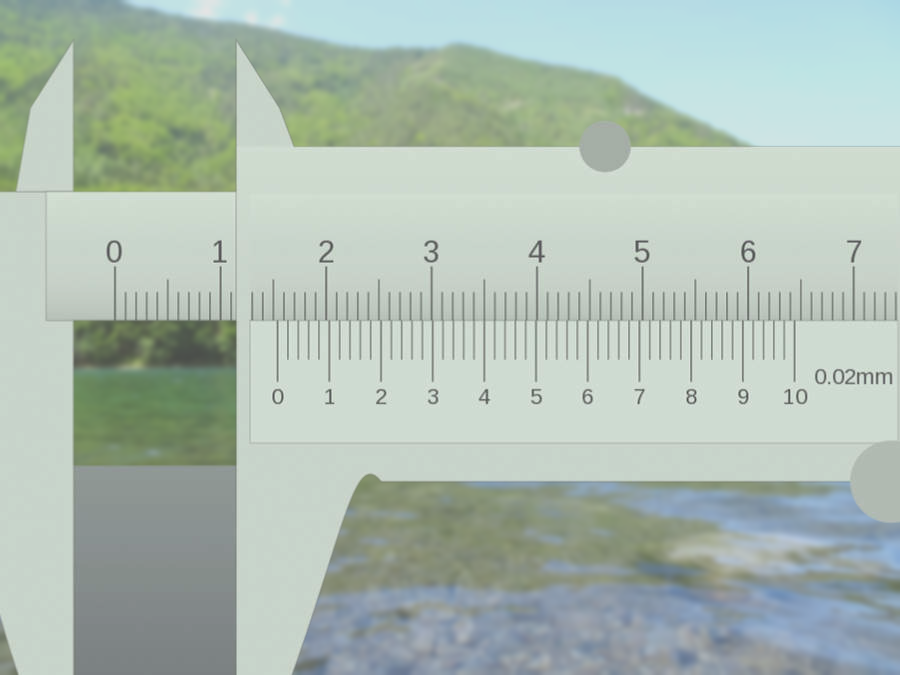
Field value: {"value": 15.4, "unit": "mm"}
